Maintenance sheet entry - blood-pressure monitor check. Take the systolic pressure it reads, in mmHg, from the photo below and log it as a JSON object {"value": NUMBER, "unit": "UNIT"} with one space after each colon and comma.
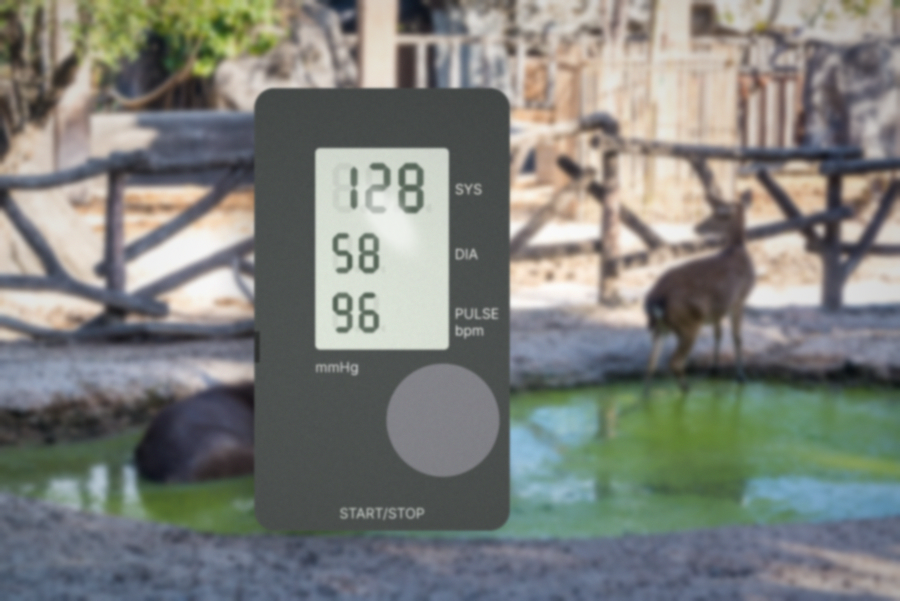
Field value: {"value": 128, "unit": "mmHg"}
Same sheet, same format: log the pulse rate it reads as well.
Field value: {"value": 96, "unit": "bpm"}
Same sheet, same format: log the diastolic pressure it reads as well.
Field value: {"value": 58, "unit": "mmHg"}
